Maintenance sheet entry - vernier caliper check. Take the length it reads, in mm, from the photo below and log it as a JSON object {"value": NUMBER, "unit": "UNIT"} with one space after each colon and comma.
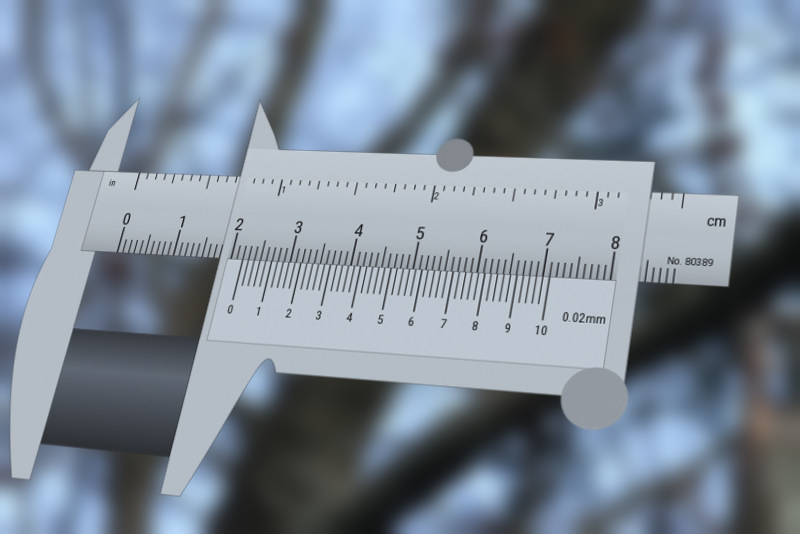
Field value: {"value": 22.0, "unit": "mm"}
